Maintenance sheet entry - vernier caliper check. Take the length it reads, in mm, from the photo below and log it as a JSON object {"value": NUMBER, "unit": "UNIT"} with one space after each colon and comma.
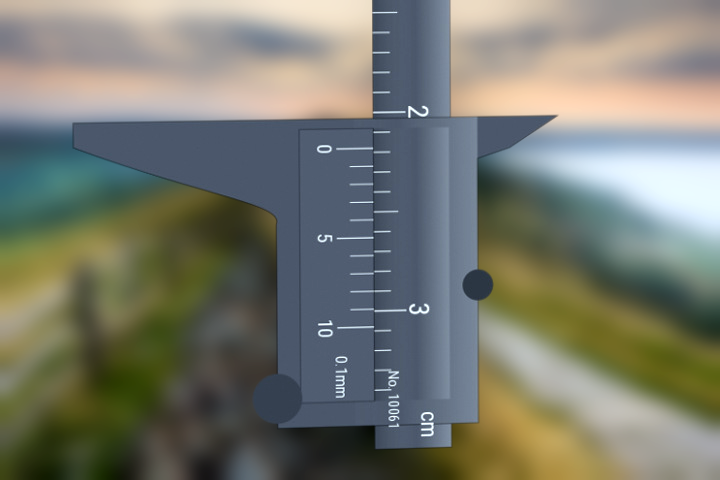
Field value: {"value": 21.8, "unit": "mm"}
